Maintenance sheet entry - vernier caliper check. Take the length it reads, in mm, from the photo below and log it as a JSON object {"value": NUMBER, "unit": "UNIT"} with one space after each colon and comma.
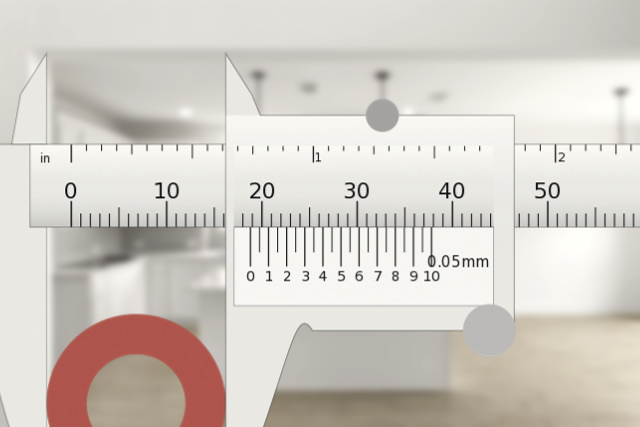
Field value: {"value": 18.8, "unit": "mm"}
